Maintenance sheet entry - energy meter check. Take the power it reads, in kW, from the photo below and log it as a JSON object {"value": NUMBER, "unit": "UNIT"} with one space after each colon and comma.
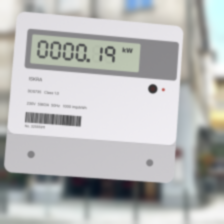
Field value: {"value": 0.19, "unit": "kW"}
